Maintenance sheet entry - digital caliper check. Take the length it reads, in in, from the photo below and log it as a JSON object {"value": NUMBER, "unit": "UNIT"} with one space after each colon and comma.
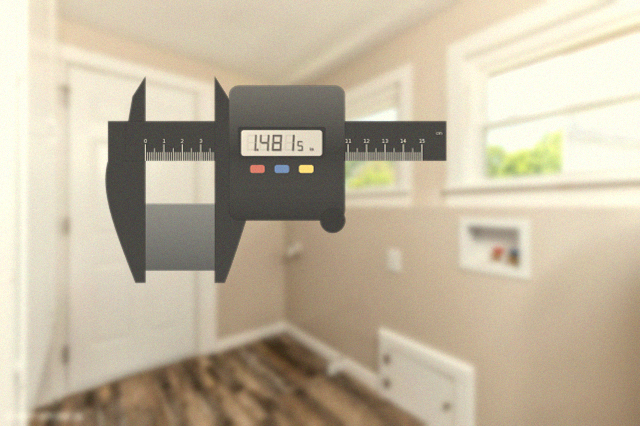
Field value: {"value": 1.4815, "unit": "in"}
